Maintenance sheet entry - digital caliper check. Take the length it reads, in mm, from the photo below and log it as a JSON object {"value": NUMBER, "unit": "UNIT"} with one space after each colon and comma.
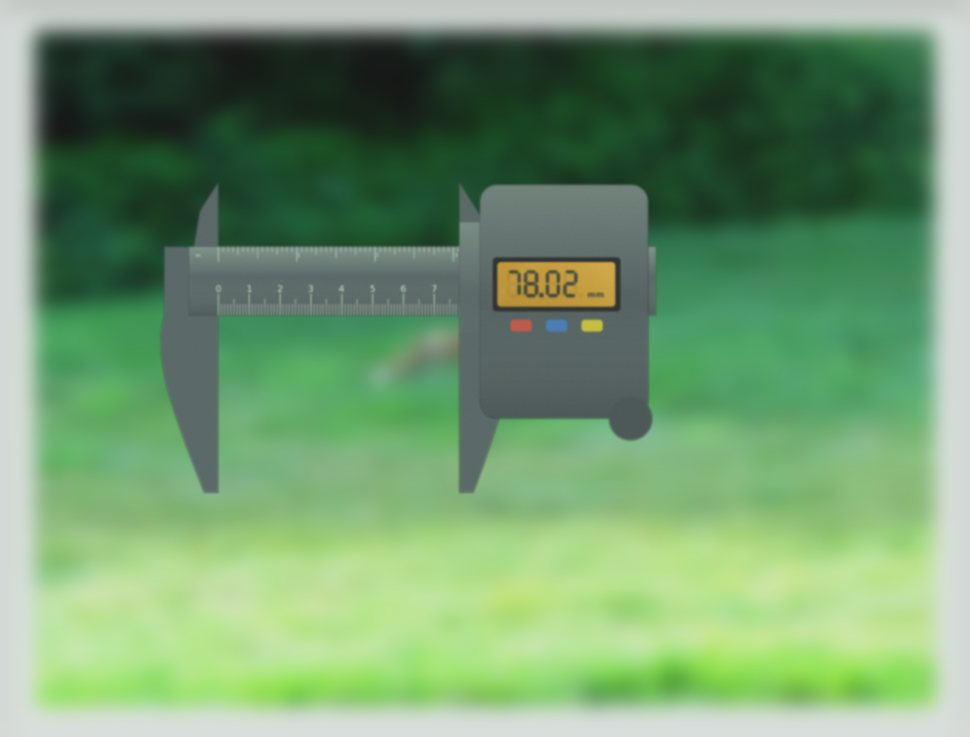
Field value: {"value": 78.02, "unit": "mm"}
